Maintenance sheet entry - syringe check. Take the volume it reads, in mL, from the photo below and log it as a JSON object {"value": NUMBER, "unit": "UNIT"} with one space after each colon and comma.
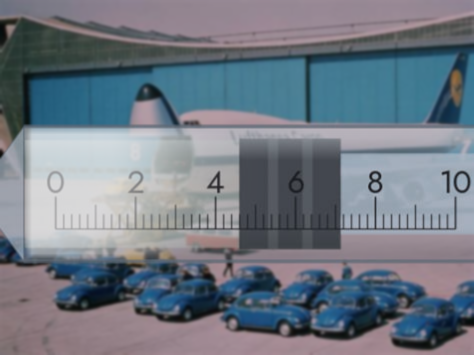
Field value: {"value": 4.6, "unit": "mL"}
